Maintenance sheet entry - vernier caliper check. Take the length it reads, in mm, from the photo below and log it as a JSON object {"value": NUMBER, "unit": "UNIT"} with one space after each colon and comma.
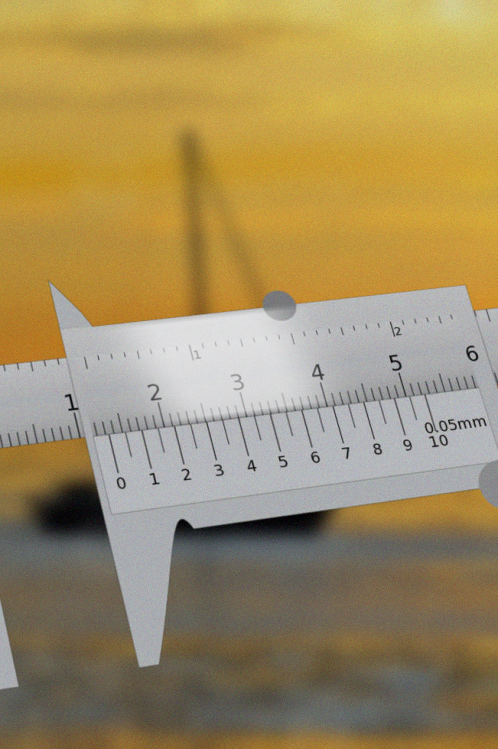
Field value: {"value": 13.4, "unit": "mm"}
